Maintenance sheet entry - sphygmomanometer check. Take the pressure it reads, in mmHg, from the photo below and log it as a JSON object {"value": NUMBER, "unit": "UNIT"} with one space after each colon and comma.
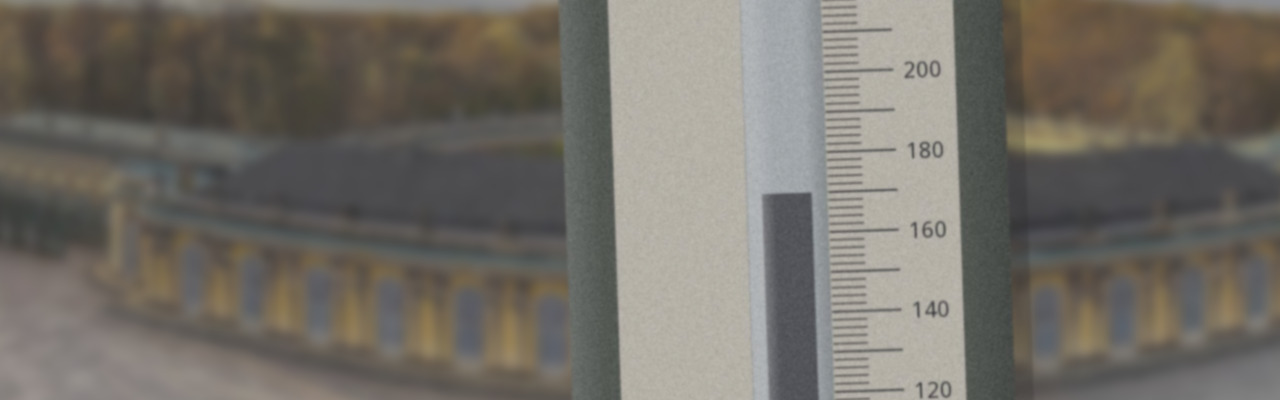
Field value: {"value": 170, "unit": "mmHg"}
